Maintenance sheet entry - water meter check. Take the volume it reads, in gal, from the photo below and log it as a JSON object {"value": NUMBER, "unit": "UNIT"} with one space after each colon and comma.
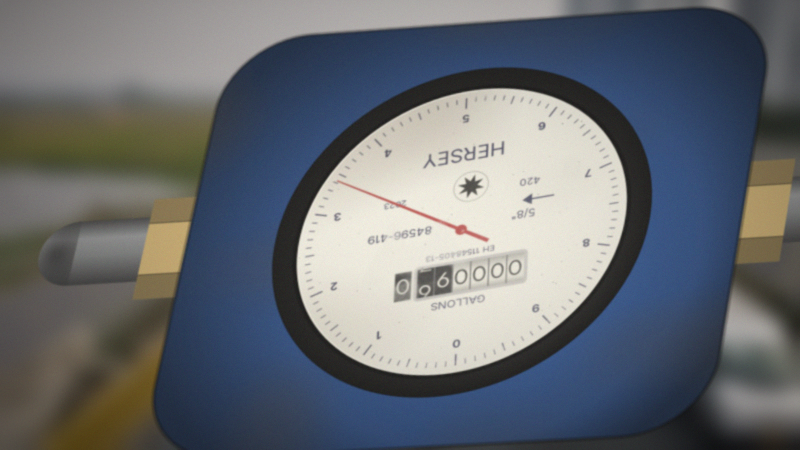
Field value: {"value": 963.4, "unit": "gal"}
